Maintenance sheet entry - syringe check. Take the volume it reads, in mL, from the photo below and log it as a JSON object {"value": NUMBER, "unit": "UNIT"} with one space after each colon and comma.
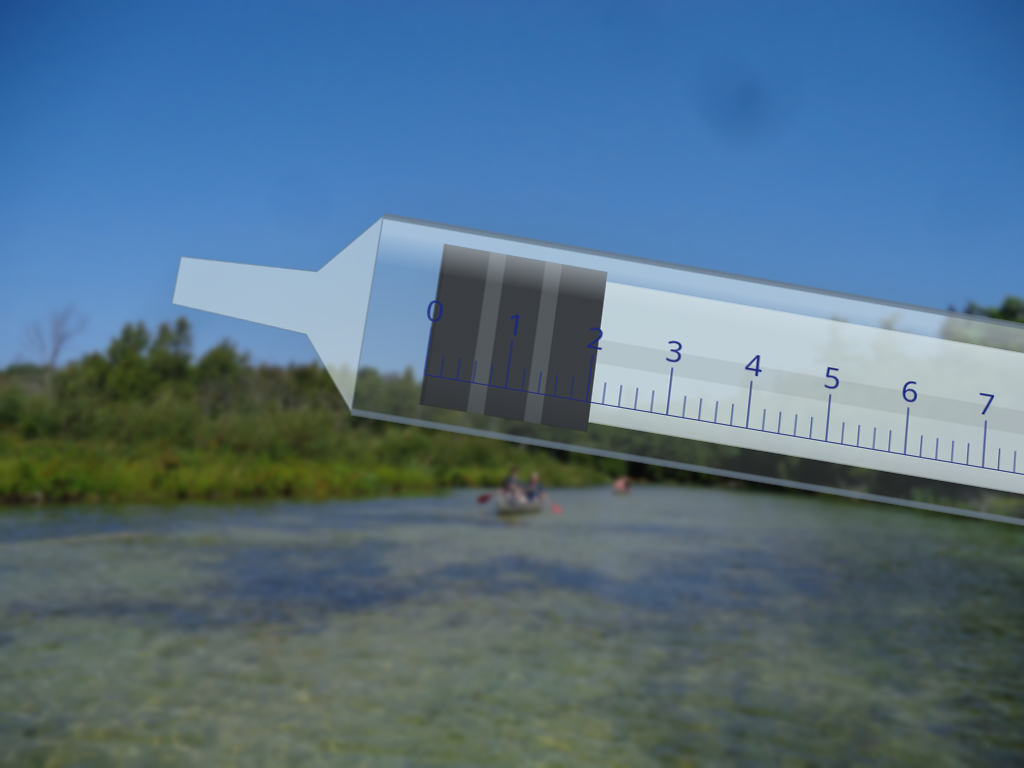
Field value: {"value": 0, "unit": "mL"}
